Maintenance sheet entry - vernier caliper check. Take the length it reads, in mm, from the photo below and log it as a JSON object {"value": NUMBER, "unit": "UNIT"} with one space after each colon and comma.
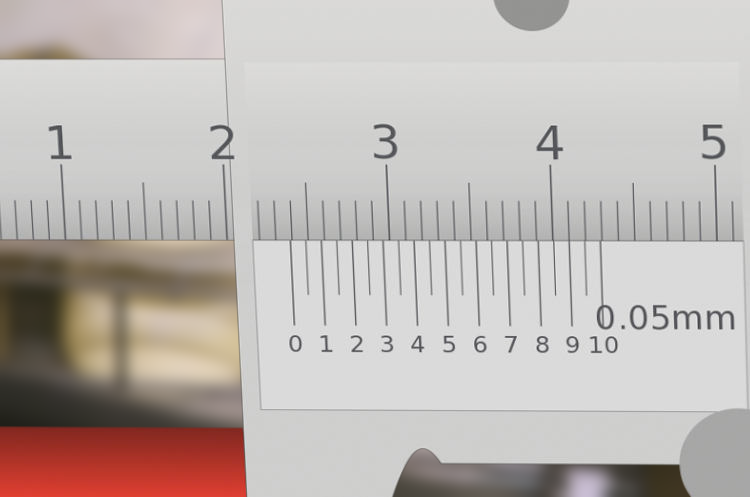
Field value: {"value": 23.9, "unit": "mm"}
